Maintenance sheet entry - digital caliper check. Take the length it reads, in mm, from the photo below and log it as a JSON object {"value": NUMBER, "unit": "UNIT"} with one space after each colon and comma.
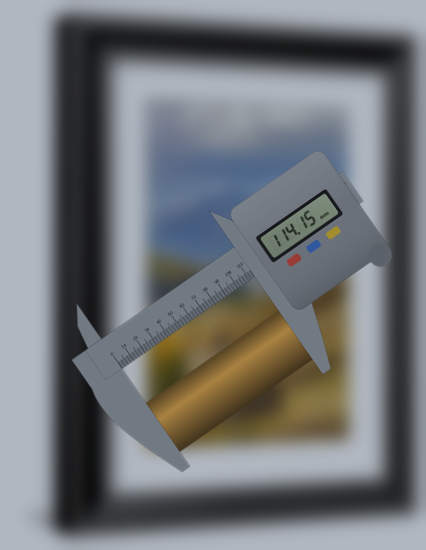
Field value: {"value": 114.15, "unit": "mm"}
